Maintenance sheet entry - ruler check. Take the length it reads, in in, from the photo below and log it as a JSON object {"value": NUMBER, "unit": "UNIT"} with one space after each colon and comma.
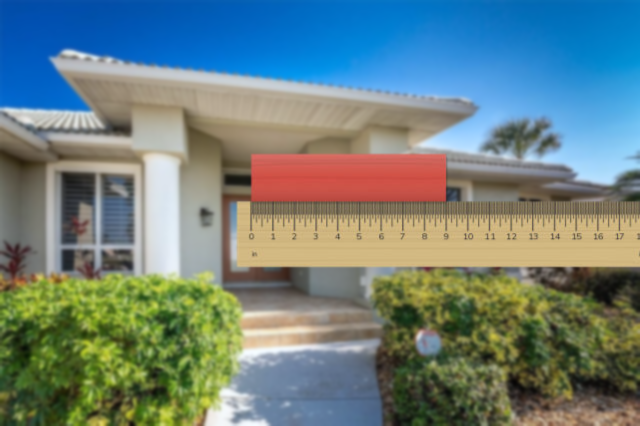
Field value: {"value": 9, "unit": "in"}
